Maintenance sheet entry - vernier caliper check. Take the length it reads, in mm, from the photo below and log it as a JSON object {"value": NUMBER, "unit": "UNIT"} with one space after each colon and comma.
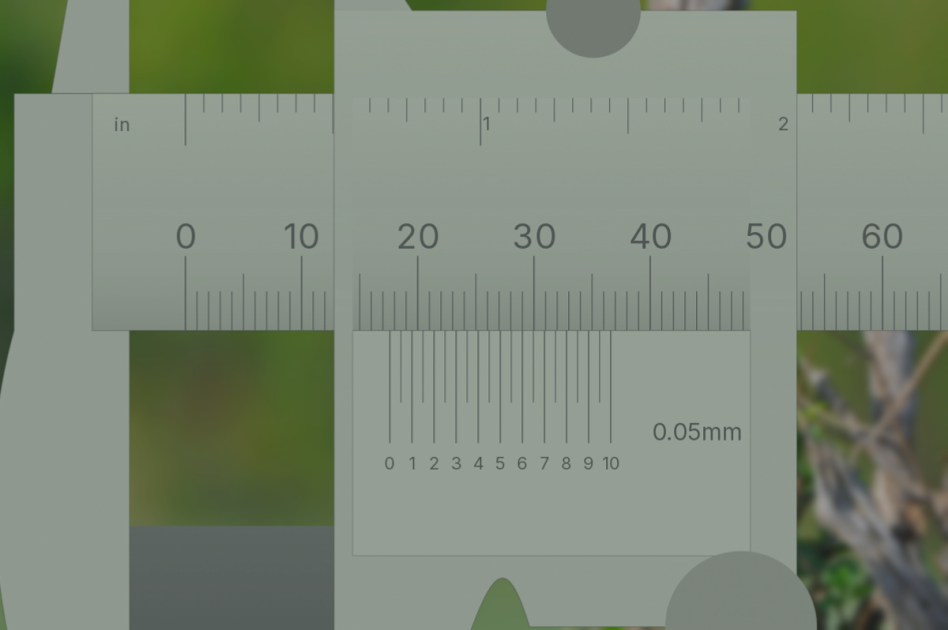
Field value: {"value": 17.6, "unit": "mm"}
